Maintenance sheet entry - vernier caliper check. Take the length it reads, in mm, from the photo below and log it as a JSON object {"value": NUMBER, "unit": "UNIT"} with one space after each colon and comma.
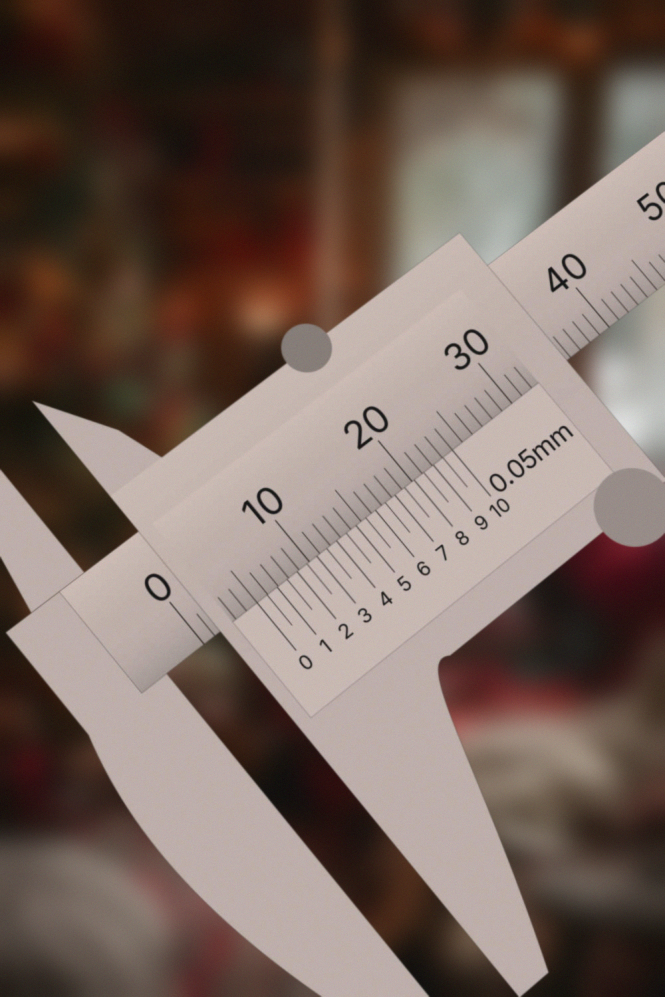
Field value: {"value": 5.0, "unit": "mm"}
